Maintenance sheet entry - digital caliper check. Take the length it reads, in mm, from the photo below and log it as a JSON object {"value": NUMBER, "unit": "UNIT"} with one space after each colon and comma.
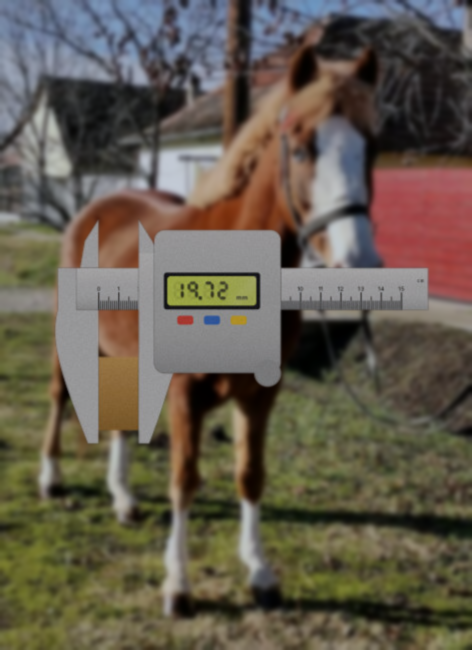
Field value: {"value": 19.72, "unit": "mm"}
